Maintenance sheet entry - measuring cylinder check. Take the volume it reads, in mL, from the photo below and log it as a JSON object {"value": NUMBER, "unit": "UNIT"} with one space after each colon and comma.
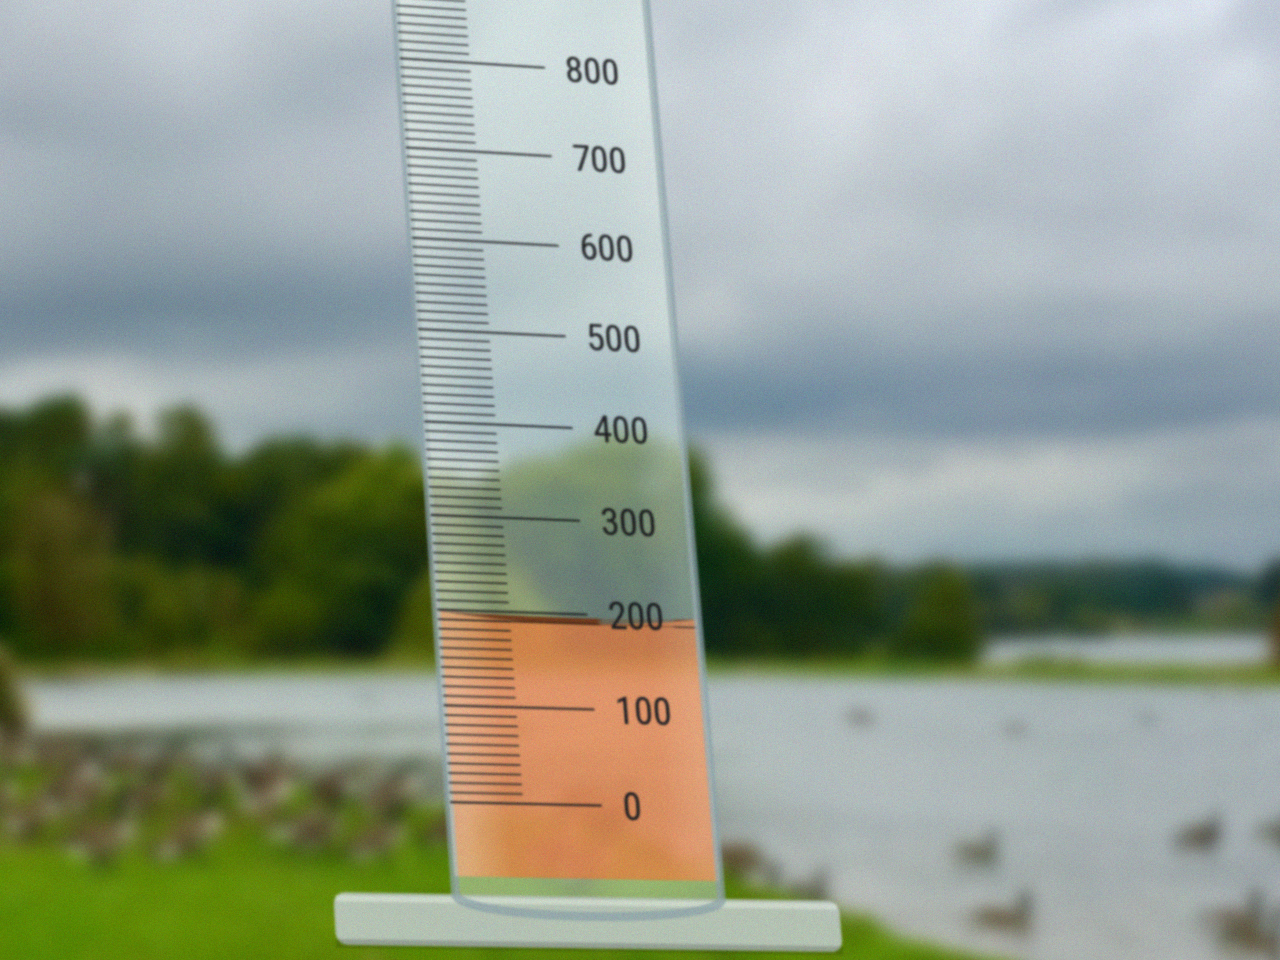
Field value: {"value": 190, "unit": "mL"}
